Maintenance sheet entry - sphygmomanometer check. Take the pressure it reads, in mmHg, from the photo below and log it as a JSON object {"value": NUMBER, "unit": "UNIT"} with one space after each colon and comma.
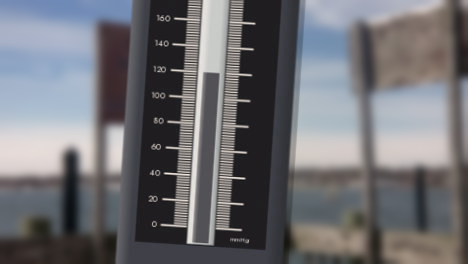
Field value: {"value": 120, "unit": "mmHg"}
